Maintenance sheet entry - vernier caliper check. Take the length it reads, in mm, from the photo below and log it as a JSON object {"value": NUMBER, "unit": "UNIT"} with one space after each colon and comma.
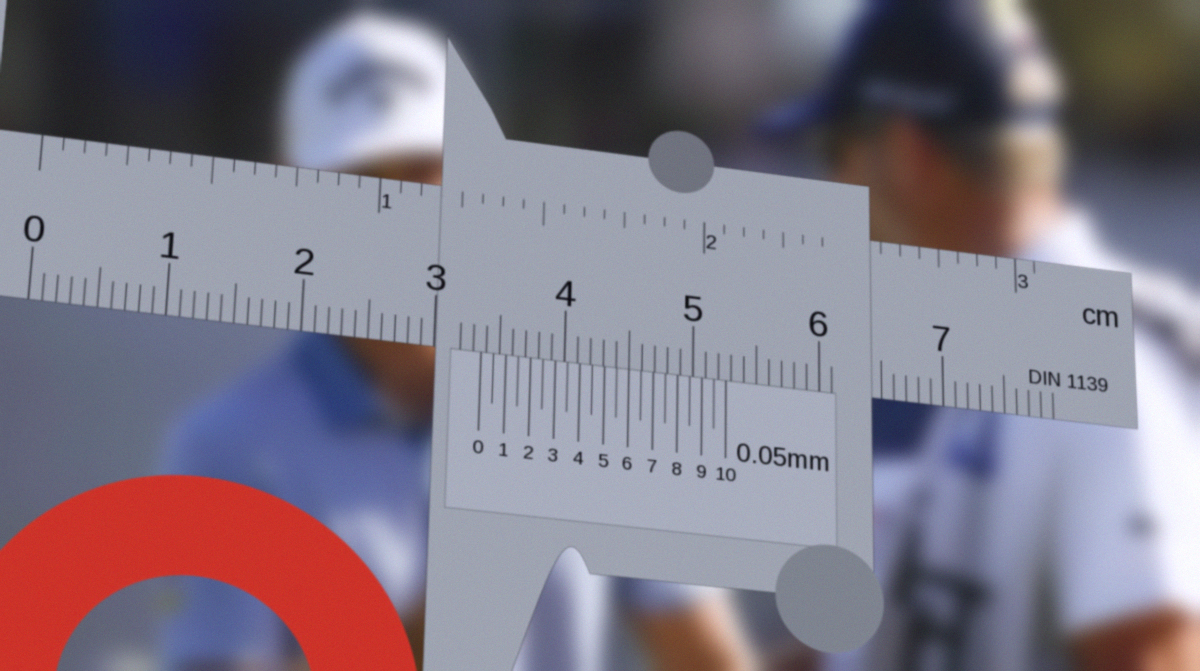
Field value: {"value": 33.6, "unit": "mm"}
